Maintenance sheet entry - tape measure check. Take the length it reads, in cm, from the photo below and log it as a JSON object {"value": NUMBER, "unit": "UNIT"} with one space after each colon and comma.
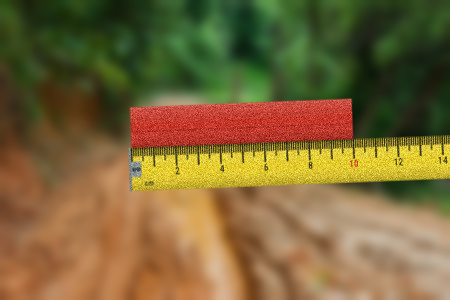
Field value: {"value": 10, "unit": "cm"}
